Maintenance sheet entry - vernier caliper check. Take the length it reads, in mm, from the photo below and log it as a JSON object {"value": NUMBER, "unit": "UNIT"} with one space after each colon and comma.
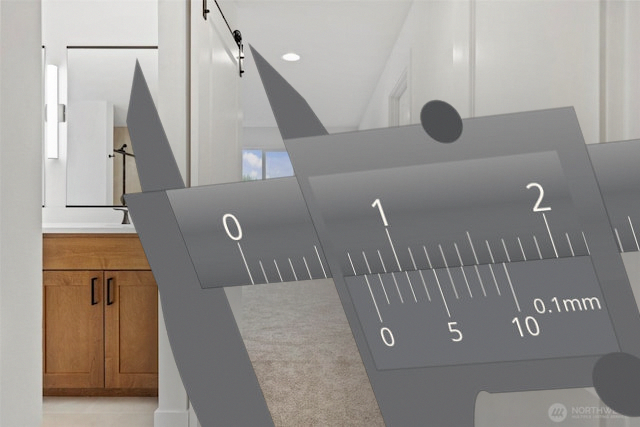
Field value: {"value": 7.6, "unit": "mm"}
